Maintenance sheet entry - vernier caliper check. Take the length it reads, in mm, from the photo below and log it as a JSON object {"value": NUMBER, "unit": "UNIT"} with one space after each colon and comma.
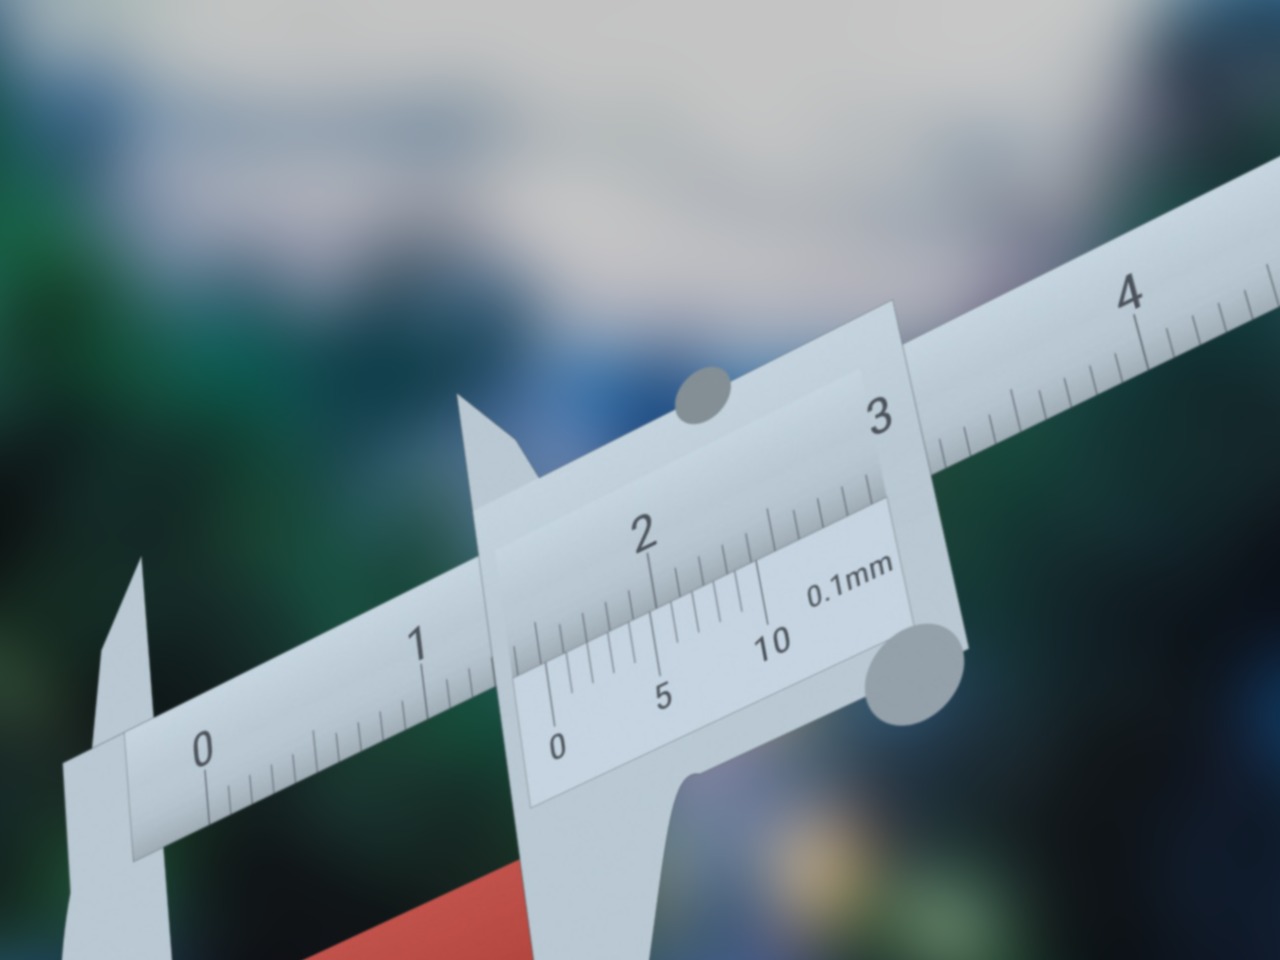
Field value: {"value": 15.2, "unit": "mm"}
